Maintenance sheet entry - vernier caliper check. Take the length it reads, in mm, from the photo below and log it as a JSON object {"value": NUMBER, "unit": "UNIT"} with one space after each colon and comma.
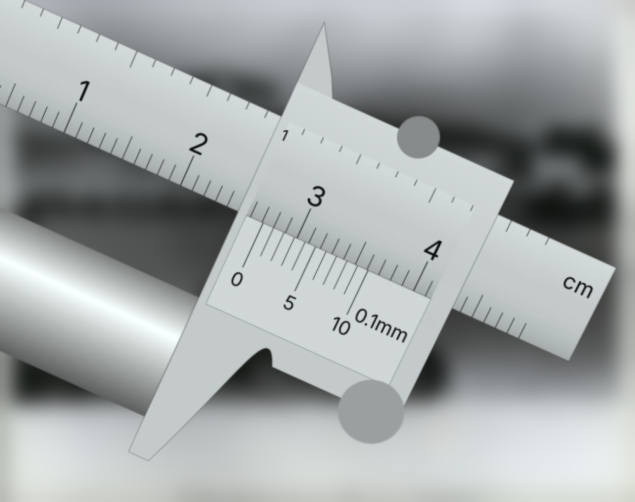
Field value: {"value": 27.1, "unit": "mm"}
